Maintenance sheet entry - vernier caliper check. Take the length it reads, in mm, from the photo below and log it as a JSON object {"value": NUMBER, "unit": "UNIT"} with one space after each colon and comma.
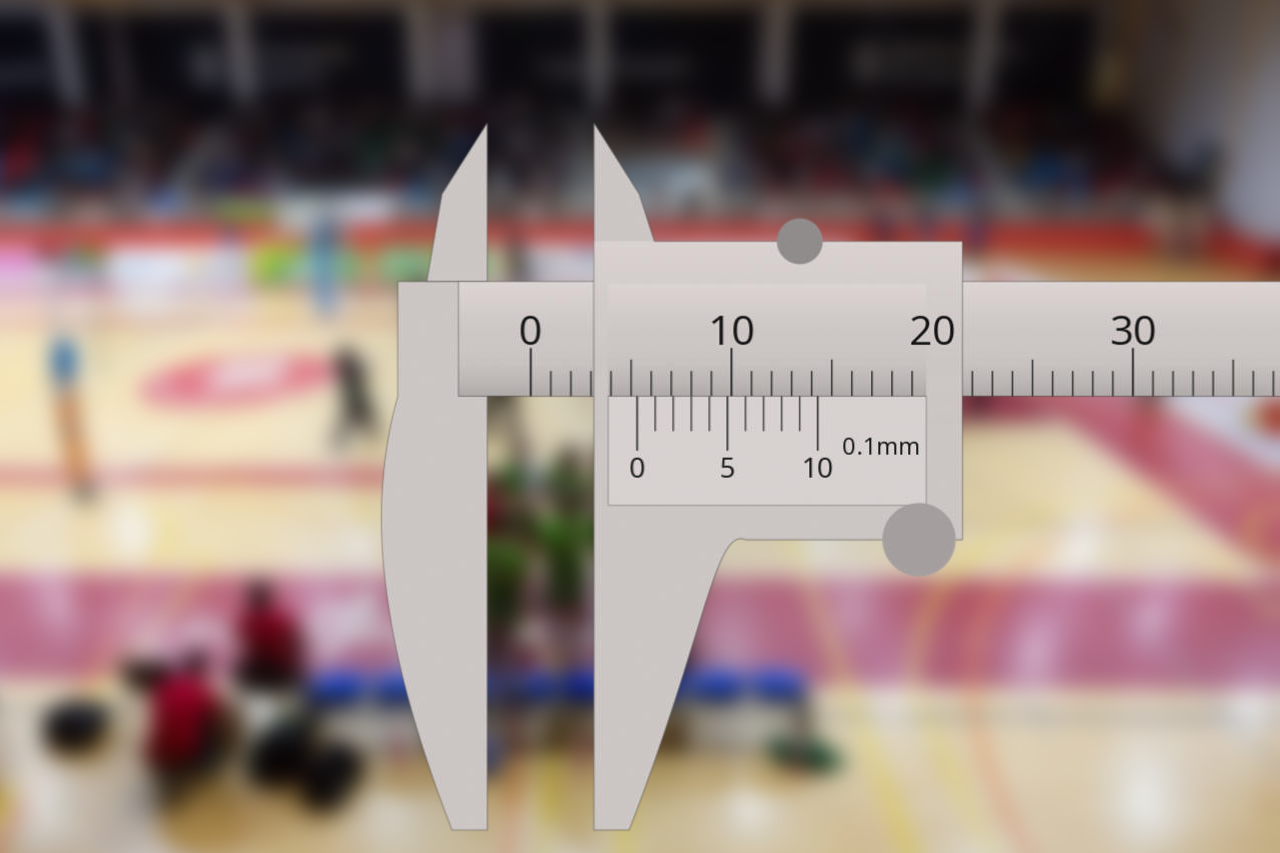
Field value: {"value": 5.3, "unit": "mm"}
